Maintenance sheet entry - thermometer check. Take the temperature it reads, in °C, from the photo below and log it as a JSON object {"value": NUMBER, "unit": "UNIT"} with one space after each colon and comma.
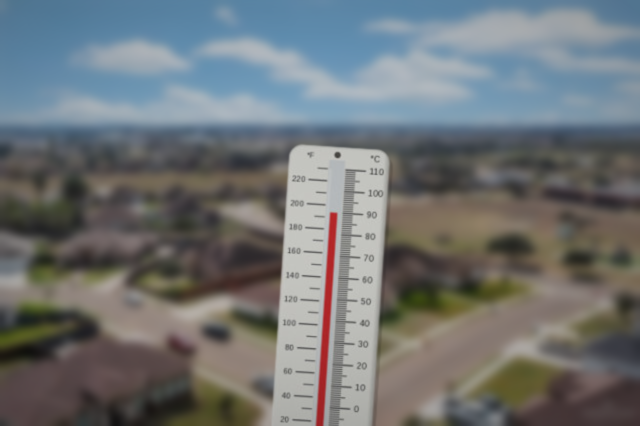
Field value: {"value": 90, "unit": "°C"}
